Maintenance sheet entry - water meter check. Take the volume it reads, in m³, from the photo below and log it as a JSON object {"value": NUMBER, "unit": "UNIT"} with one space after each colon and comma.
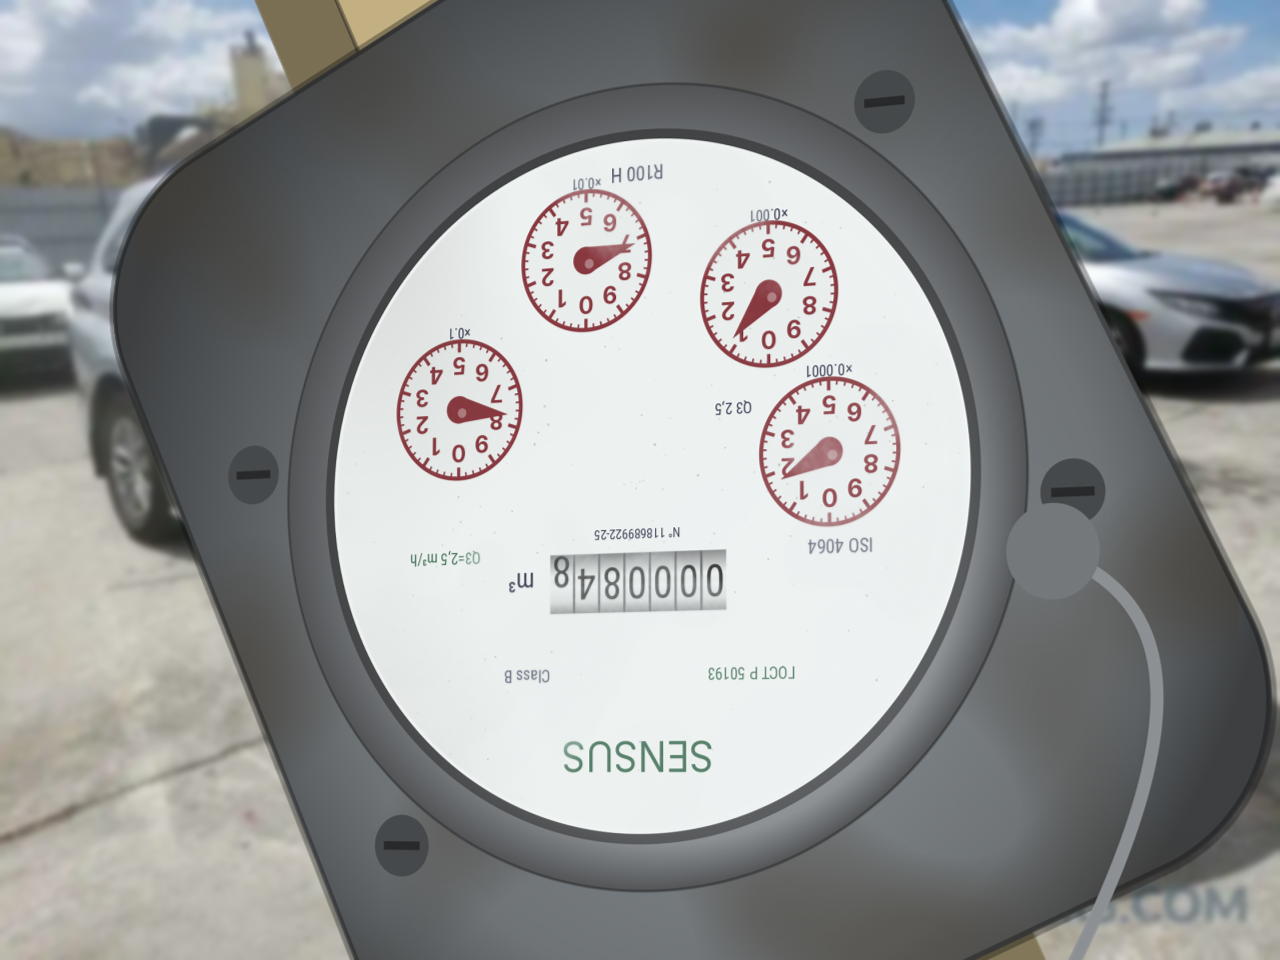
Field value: {"value": 847.7711, "unit": "m³"}
